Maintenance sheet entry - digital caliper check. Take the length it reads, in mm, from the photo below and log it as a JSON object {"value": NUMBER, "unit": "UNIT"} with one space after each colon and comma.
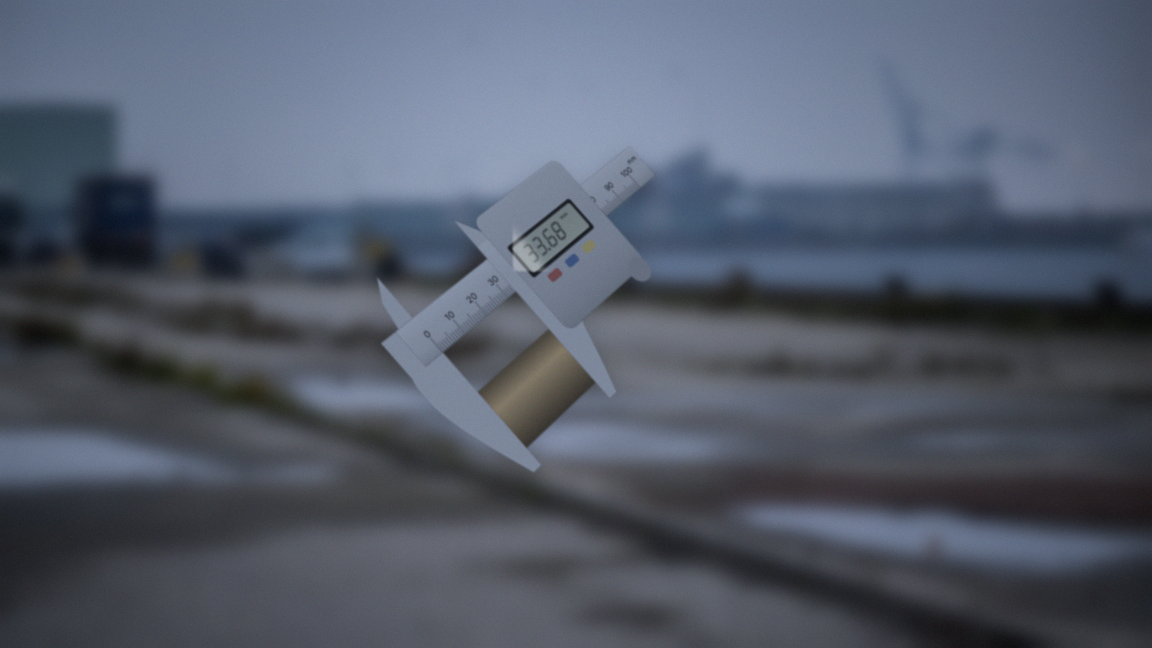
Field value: {"value": 33.68, "unit": "mm"}
